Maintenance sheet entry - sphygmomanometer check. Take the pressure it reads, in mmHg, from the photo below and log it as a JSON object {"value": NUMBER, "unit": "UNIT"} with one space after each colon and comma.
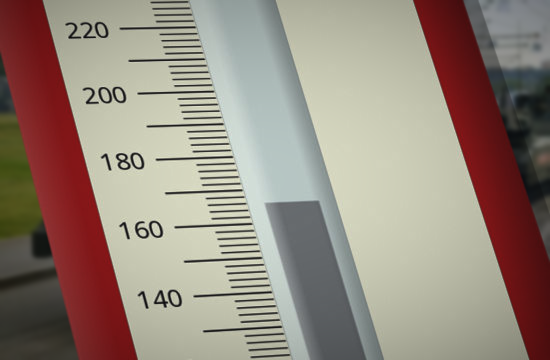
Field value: {"value": 166, "unit": "mmHg"}
